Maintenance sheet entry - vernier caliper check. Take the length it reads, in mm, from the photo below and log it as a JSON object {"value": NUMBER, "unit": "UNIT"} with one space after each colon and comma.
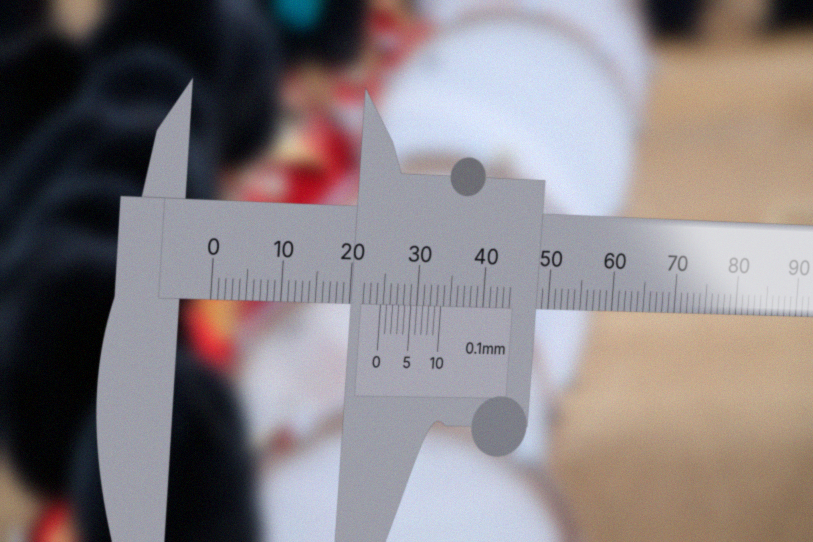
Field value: {"value": 24.6, "unit": "mm"}
